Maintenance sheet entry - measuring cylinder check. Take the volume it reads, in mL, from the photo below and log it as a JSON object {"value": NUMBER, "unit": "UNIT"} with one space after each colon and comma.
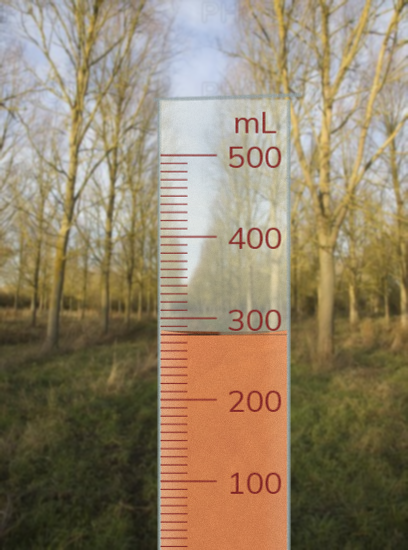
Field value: {"value": 280, "unit": "mL"}
